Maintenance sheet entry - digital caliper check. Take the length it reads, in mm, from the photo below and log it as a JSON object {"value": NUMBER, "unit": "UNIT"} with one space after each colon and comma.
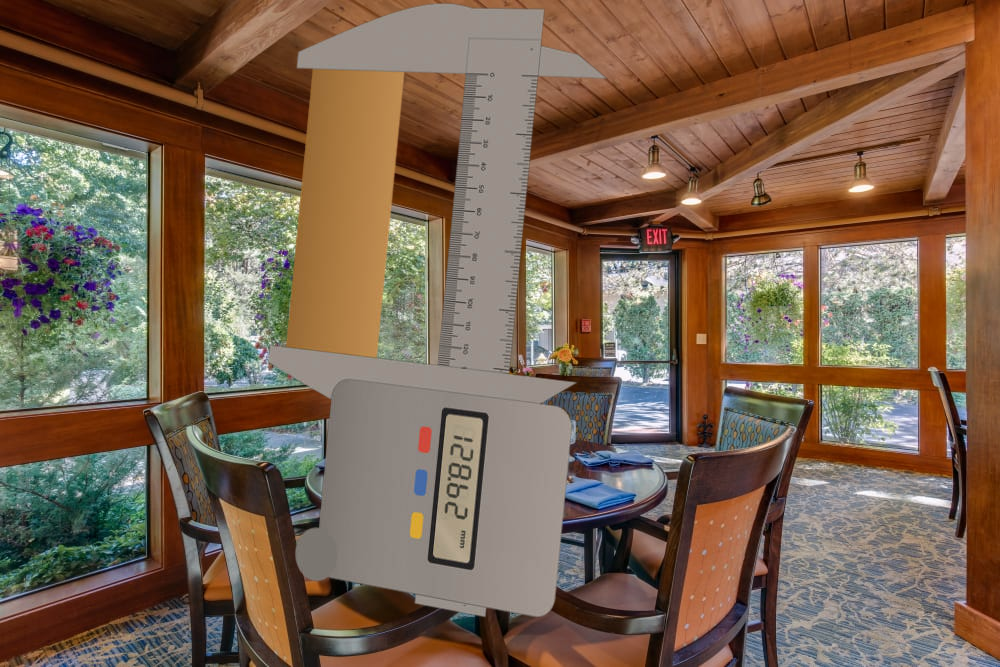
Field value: {"value": 128.62, "unit": "mm"}
